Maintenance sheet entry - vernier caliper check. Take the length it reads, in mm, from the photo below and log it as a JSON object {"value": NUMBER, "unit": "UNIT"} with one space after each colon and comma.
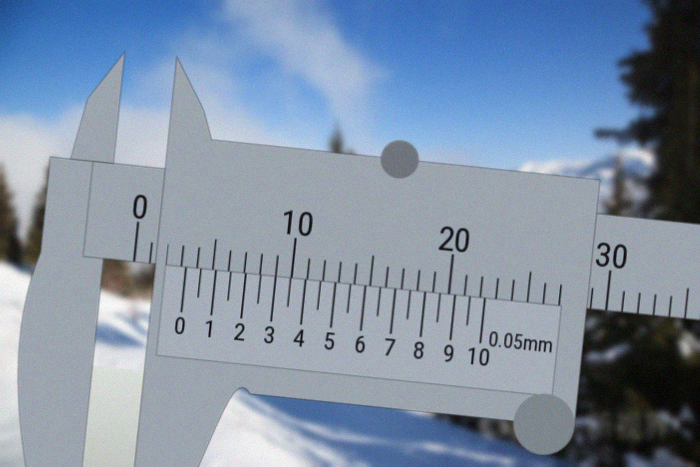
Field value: {"value": 3.3, "unit": "mm"}
